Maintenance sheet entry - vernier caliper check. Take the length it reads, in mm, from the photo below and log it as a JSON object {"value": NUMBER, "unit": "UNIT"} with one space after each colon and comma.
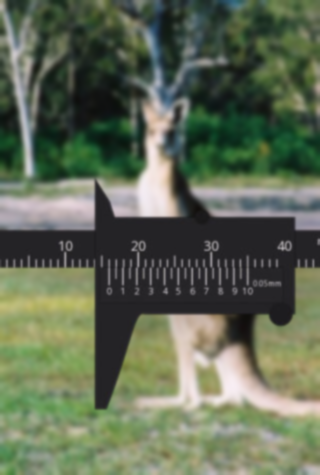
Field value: {"value": 16.0, "unit": "mm"}
